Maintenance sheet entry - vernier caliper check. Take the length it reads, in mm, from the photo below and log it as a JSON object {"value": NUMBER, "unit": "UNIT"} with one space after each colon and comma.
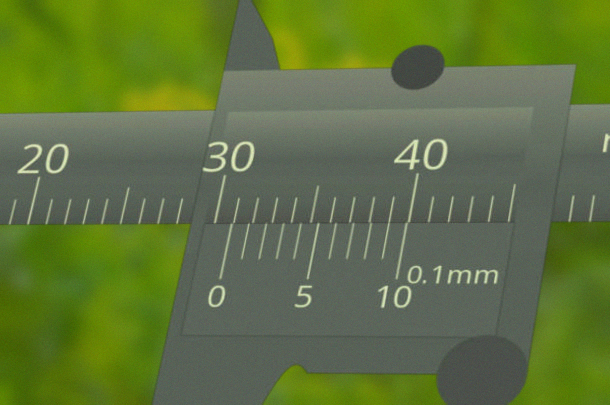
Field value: {"value": 30.9, "unit": "mm"}
